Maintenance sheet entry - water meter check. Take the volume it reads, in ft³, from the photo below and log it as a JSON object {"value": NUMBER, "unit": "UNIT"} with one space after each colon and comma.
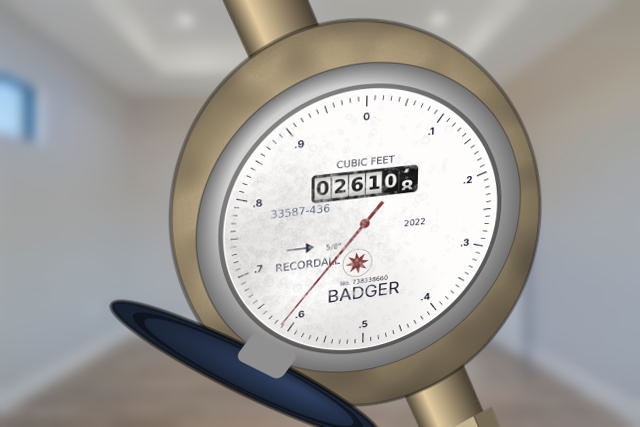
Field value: {"value": 26107.61, "unit": "ft³"}
